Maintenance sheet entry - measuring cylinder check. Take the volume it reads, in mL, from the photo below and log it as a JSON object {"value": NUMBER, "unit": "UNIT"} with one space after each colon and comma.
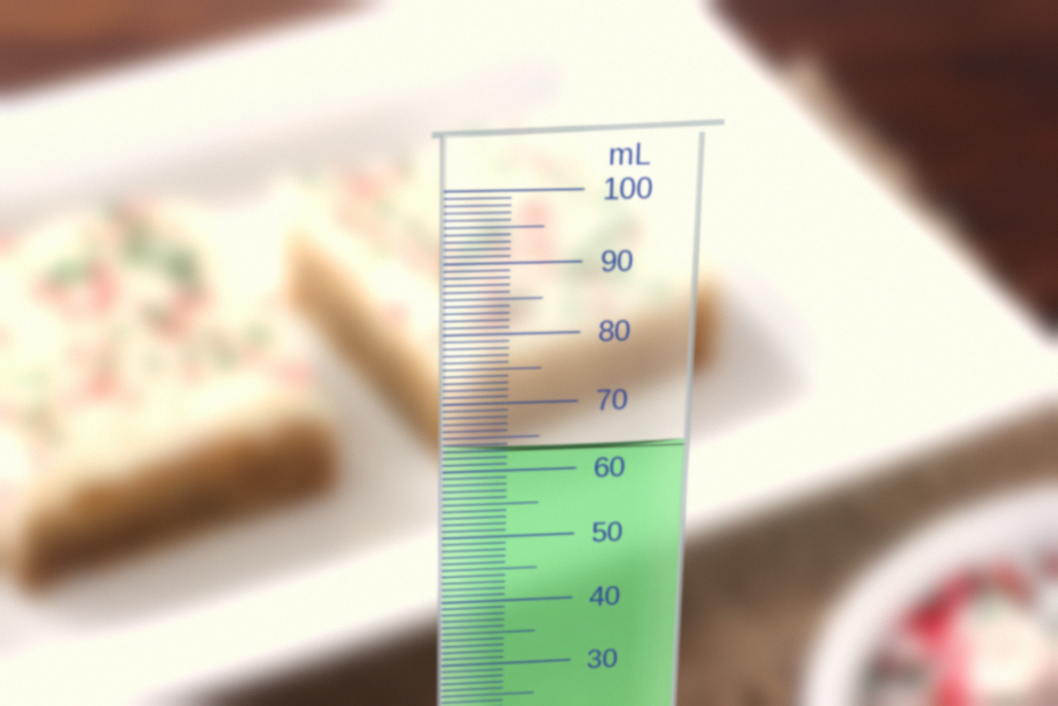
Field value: {"value": 63, "unit": "mL"}
